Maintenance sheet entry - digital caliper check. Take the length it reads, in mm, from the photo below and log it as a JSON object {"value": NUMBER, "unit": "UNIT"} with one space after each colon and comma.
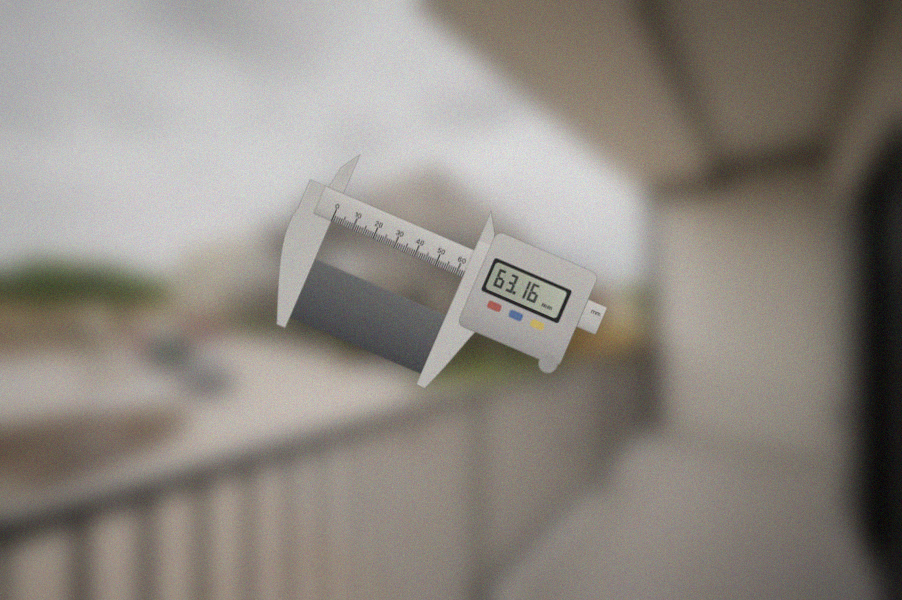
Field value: {"value": 63.16, "unit": "mm"}
